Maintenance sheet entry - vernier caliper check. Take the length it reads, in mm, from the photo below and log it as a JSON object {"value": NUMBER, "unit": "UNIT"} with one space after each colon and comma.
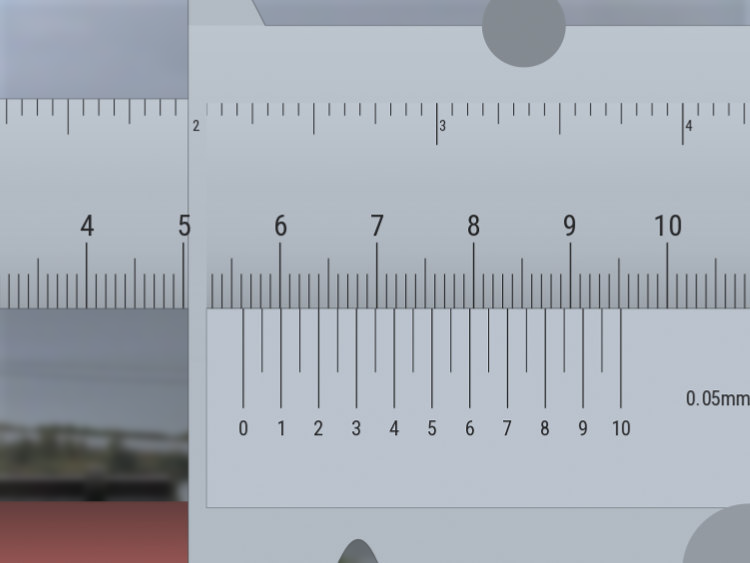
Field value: {"value": 56.2, "unit": "mm"}
